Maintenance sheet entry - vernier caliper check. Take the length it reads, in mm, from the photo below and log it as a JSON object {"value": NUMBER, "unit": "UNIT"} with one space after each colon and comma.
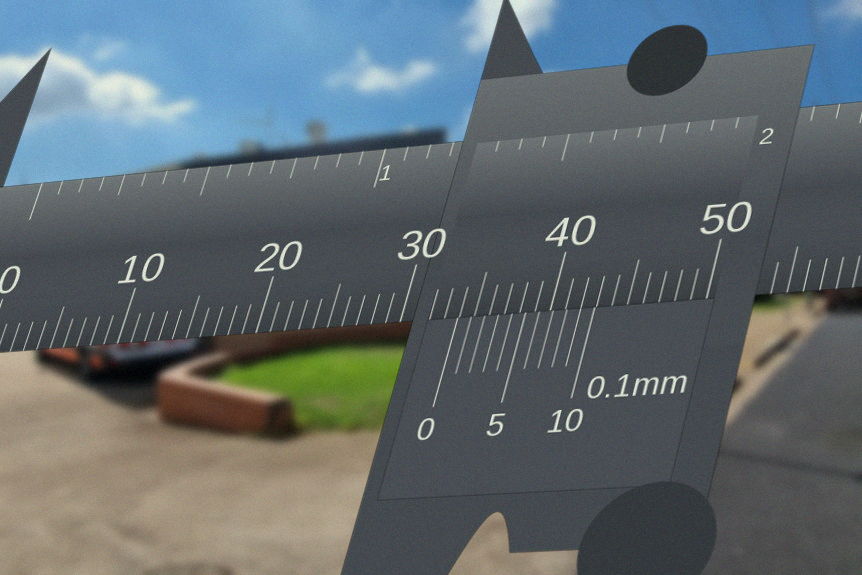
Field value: {"value": 33.9, "unit": "mm"}
